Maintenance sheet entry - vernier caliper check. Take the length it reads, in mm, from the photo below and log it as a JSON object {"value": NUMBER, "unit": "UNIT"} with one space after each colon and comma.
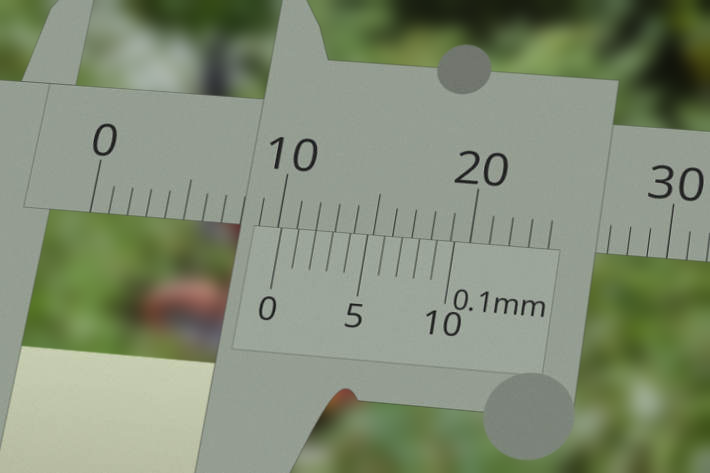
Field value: {"value": 10.2, "unit": "mm"}
